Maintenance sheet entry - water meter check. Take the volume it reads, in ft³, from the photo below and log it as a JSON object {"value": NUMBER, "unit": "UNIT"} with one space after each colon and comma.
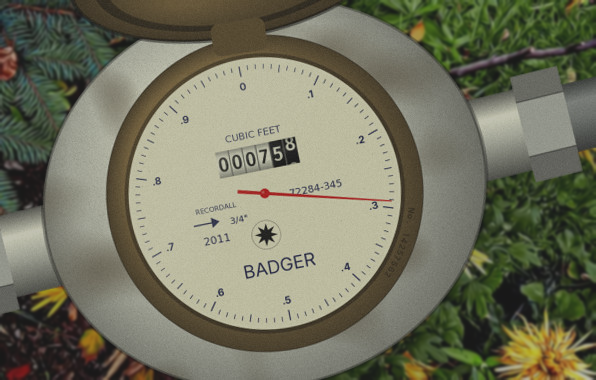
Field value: {"value": 758.29, "unit": "ft³"}
